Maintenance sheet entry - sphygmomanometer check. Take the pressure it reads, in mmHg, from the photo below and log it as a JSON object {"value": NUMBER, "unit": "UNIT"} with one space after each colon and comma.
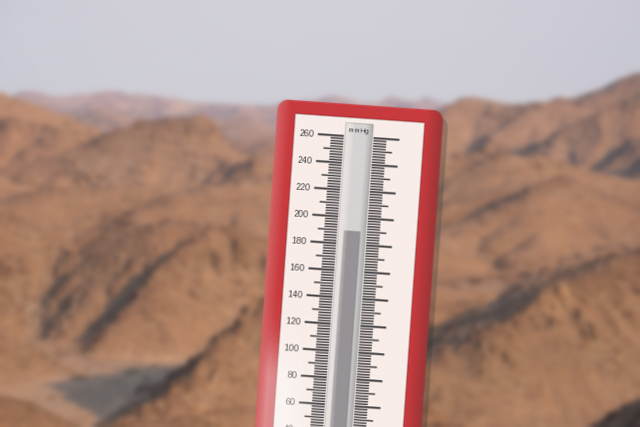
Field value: {"value": 190, "unit": "mmHg"}
